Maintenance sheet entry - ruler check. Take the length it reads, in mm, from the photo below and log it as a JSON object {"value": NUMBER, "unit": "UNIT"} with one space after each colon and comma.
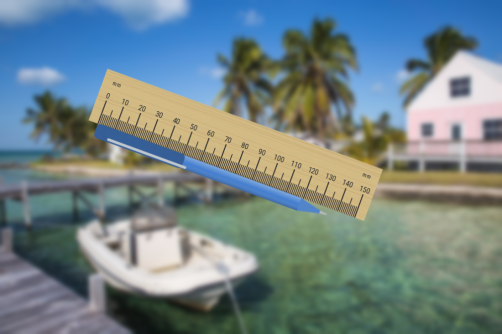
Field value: {"value": 135, "unit": "mm"}
